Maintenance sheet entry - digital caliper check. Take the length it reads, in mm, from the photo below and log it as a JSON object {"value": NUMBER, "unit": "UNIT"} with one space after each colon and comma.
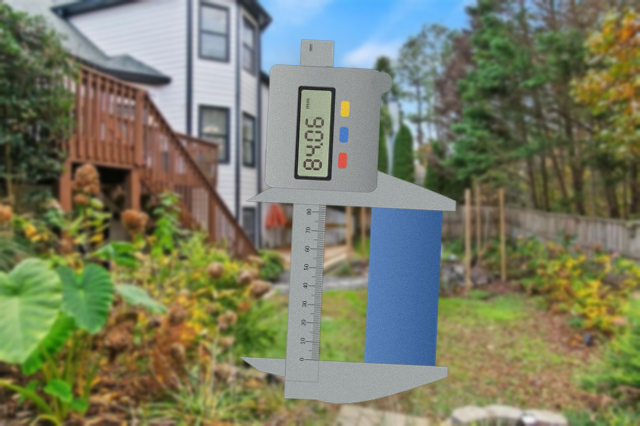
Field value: {"value": 84.06, "unit": "mm"}
